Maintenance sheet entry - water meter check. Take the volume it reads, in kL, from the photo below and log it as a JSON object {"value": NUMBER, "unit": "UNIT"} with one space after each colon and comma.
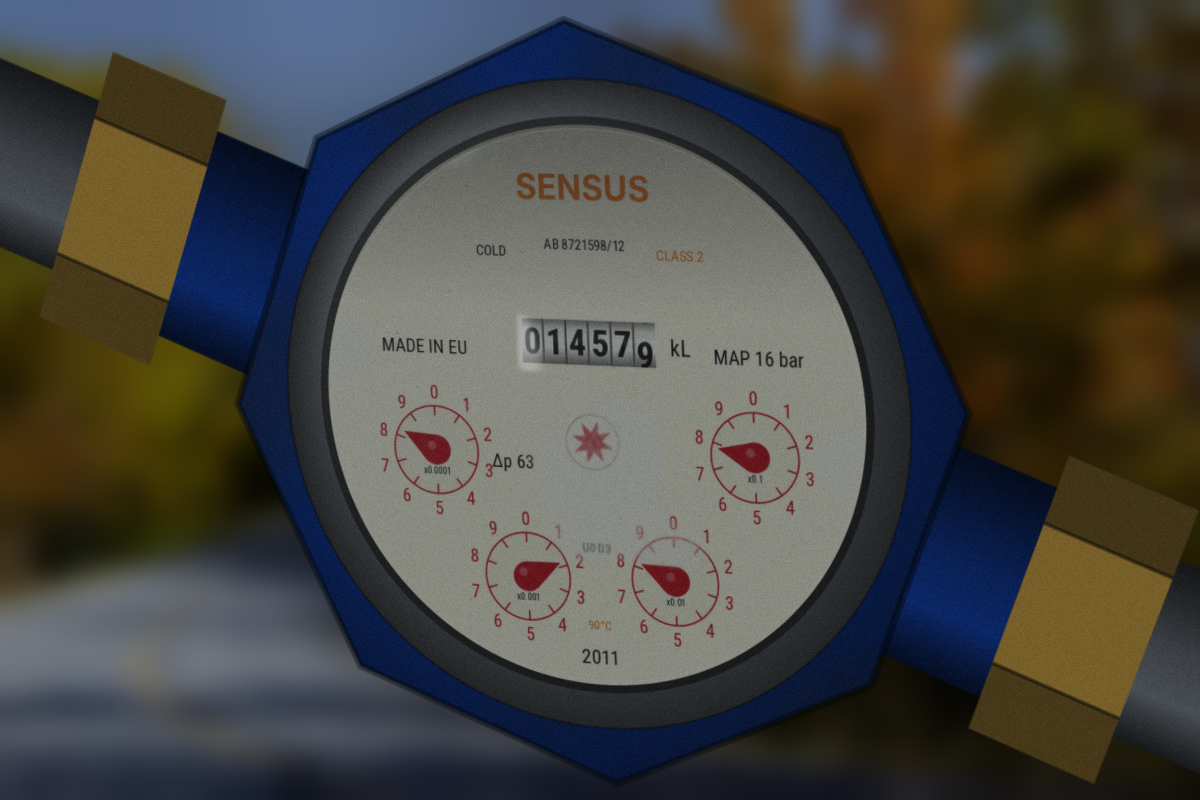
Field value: {"value": 14578.7818, "unit": "kL"}
